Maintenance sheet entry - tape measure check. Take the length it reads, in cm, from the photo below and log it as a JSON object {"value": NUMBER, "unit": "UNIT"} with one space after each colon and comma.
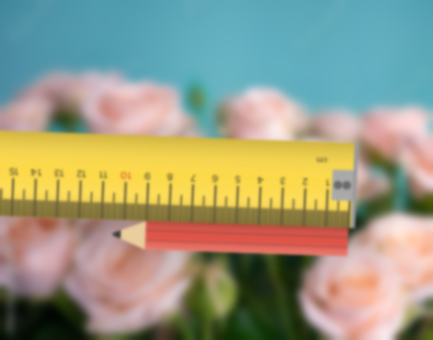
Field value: {"value": 10.5, "unit": "cm"}
